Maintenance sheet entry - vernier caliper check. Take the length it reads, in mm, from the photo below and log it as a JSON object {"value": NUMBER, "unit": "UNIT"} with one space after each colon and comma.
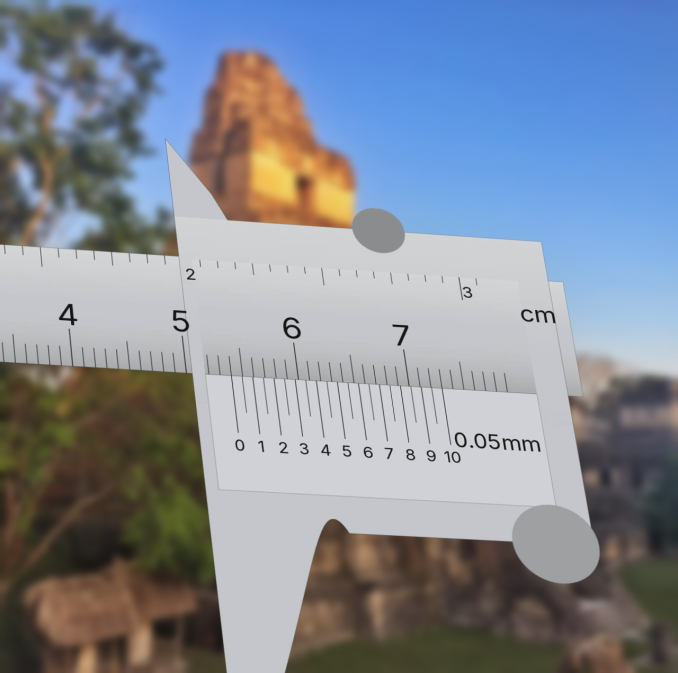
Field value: {"value": 54.0, "unit": "mm"}
